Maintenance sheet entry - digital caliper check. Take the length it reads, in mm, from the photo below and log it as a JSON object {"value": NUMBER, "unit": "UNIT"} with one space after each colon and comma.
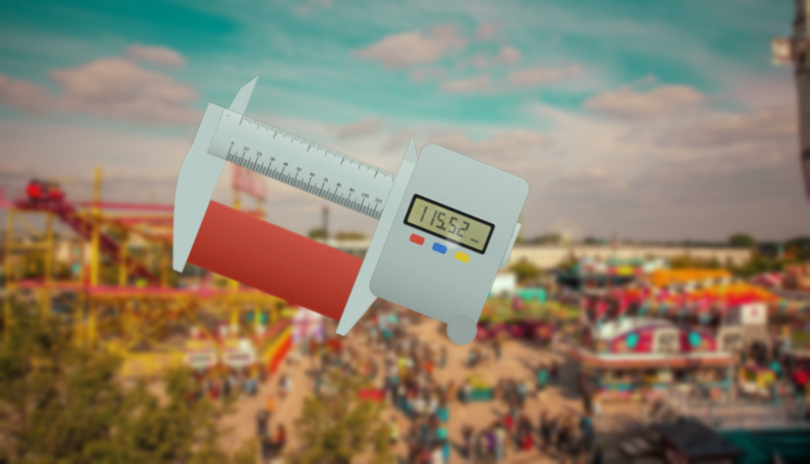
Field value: {"value": 115.52, "unit": "mm"}
